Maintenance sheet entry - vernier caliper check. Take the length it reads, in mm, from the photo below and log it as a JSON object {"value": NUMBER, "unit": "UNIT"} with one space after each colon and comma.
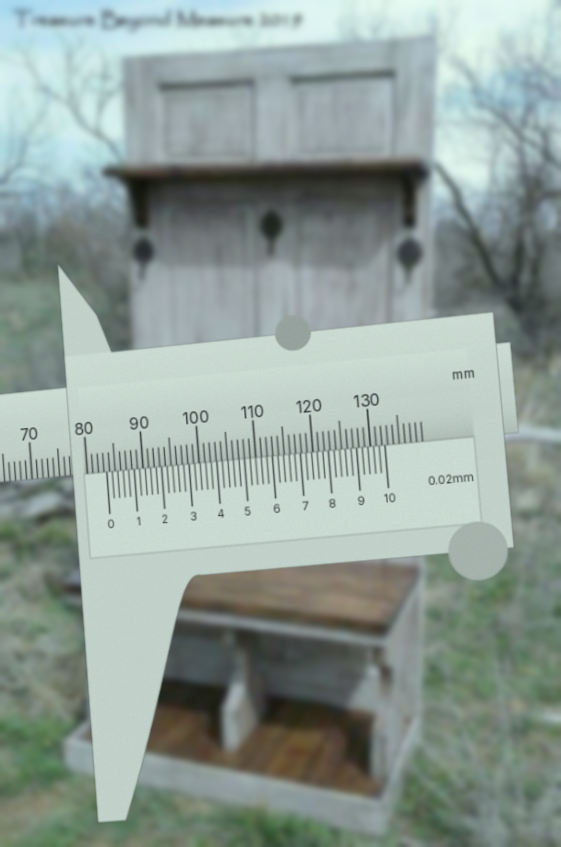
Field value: {"value": 83.5, "unit": "mm"}
